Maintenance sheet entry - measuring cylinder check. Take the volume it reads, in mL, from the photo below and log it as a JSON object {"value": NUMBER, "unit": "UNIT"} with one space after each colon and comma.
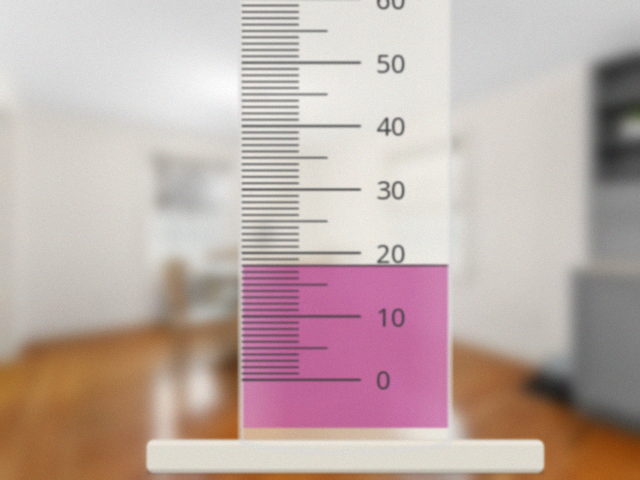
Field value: {"value": 18, "unit": "mL"}
